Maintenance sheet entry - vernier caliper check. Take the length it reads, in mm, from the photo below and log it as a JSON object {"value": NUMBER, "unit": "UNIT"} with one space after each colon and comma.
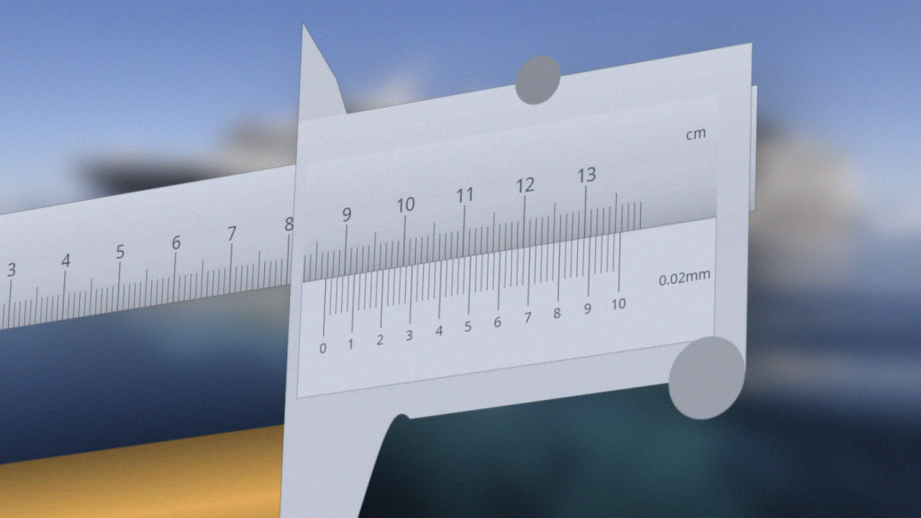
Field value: {"value": 86.8, "unit": "mm"}
